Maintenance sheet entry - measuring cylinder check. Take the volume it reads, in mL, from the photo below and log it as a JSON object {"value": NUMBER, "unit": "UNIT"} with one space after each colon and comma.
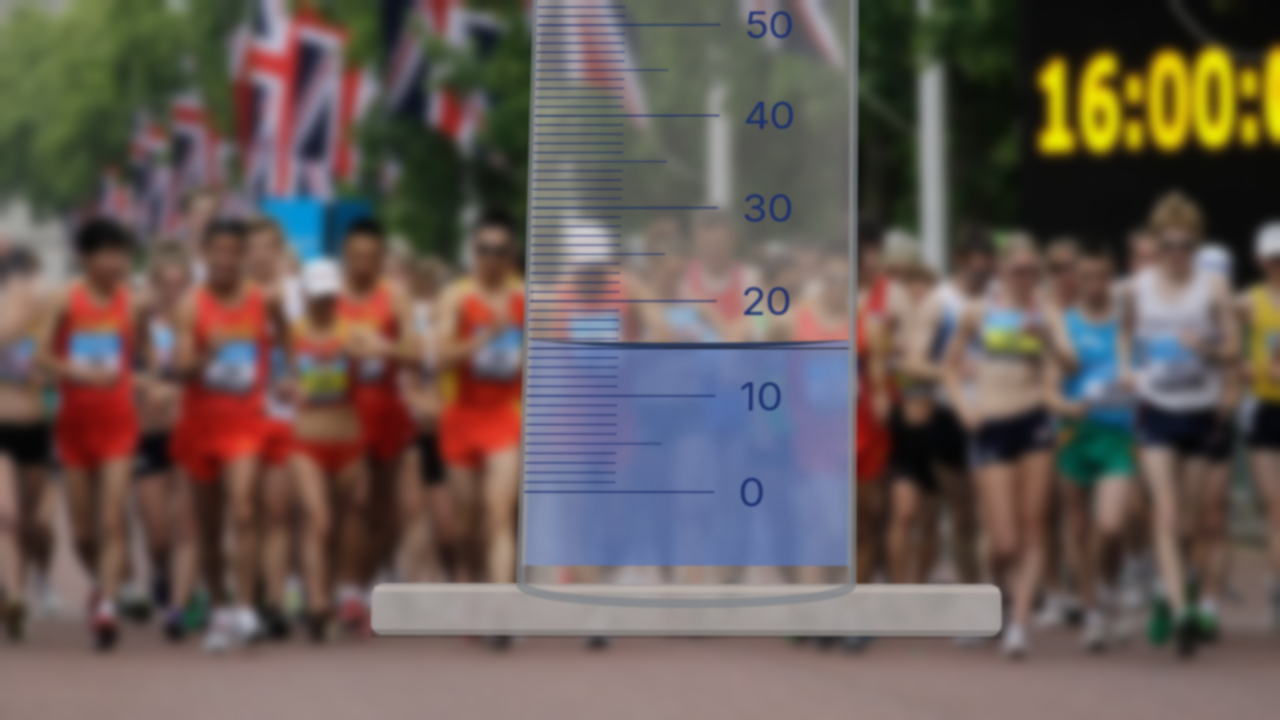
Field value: {"value": 15, "unit": "mL"}
